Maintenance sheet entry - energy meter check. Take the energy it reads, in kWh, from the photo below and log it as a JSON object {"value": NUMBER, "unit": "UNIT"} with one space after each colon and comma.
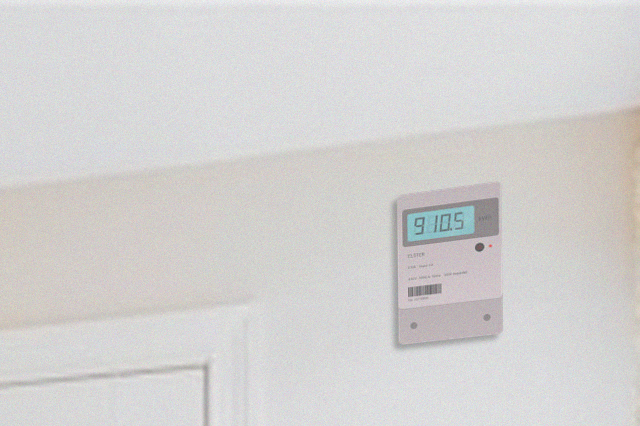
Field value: {"value": 910.5, "unit": "kWh"}
